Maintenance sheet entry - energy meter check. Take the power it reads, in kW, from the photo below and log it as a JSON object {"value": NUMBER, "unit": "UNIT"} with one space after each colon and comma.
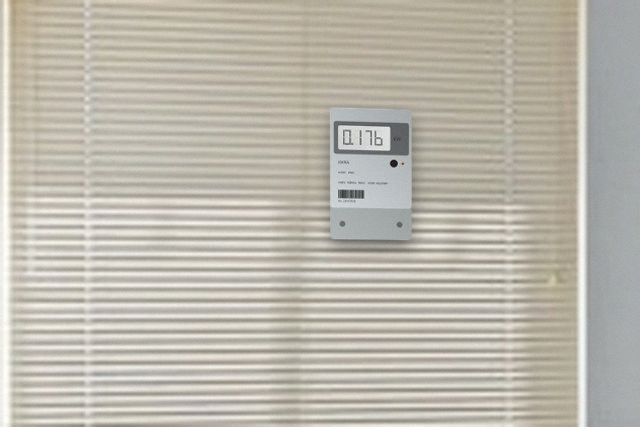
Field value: {"value": 0.176, "unit": "kW"}
